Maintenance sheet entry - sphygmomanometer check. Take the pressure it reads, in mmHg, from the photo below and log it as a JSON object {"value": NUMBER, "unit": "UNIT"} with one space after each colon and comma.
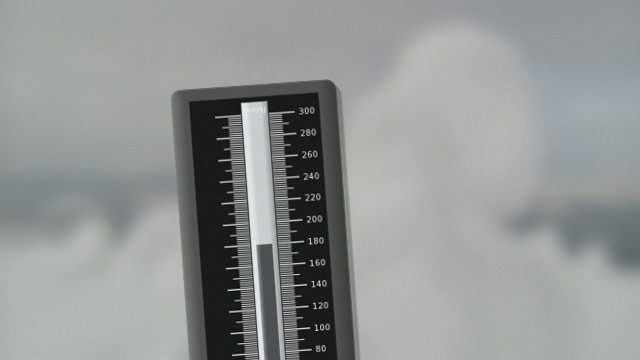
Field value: {"value": 180, "unit": "mmHg"}
